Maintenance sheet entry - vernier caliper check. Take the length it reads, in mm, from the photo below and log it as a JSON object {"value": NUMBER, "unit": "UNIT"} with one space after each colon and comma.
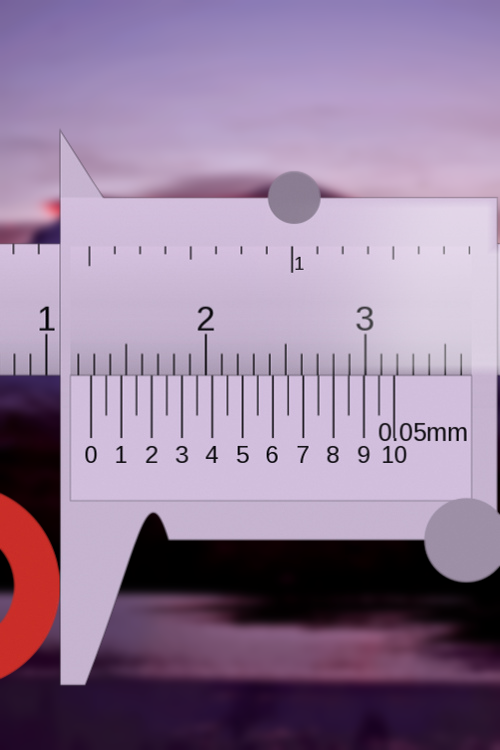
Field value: {"value": 12.8, "unit": "mm"}
